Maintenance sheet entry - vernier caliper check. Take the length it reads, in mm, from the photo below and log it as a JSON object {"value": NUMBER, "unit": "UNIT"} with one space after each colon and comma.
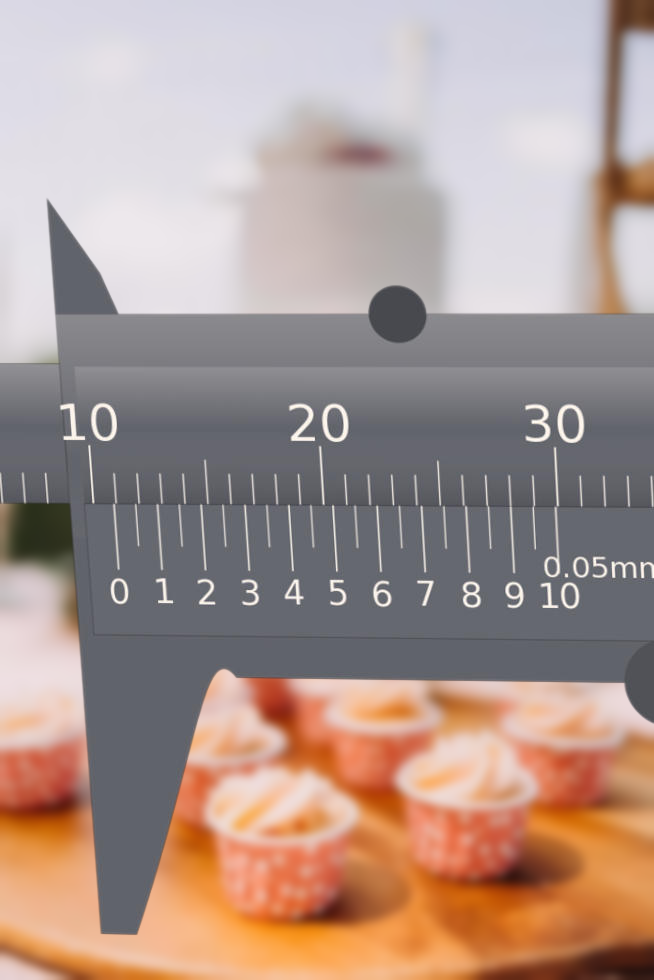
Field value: {"value": 10.9, "unit": "mm"}
